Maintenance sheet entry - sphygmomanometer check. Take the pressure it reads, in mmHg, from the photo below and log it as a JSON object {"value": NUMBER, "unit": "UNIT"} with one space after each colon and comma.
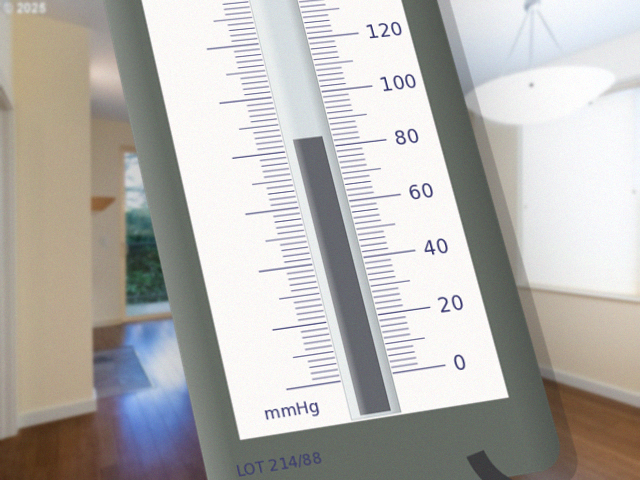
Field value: {"value": 84, "unit": "mmHg"}
